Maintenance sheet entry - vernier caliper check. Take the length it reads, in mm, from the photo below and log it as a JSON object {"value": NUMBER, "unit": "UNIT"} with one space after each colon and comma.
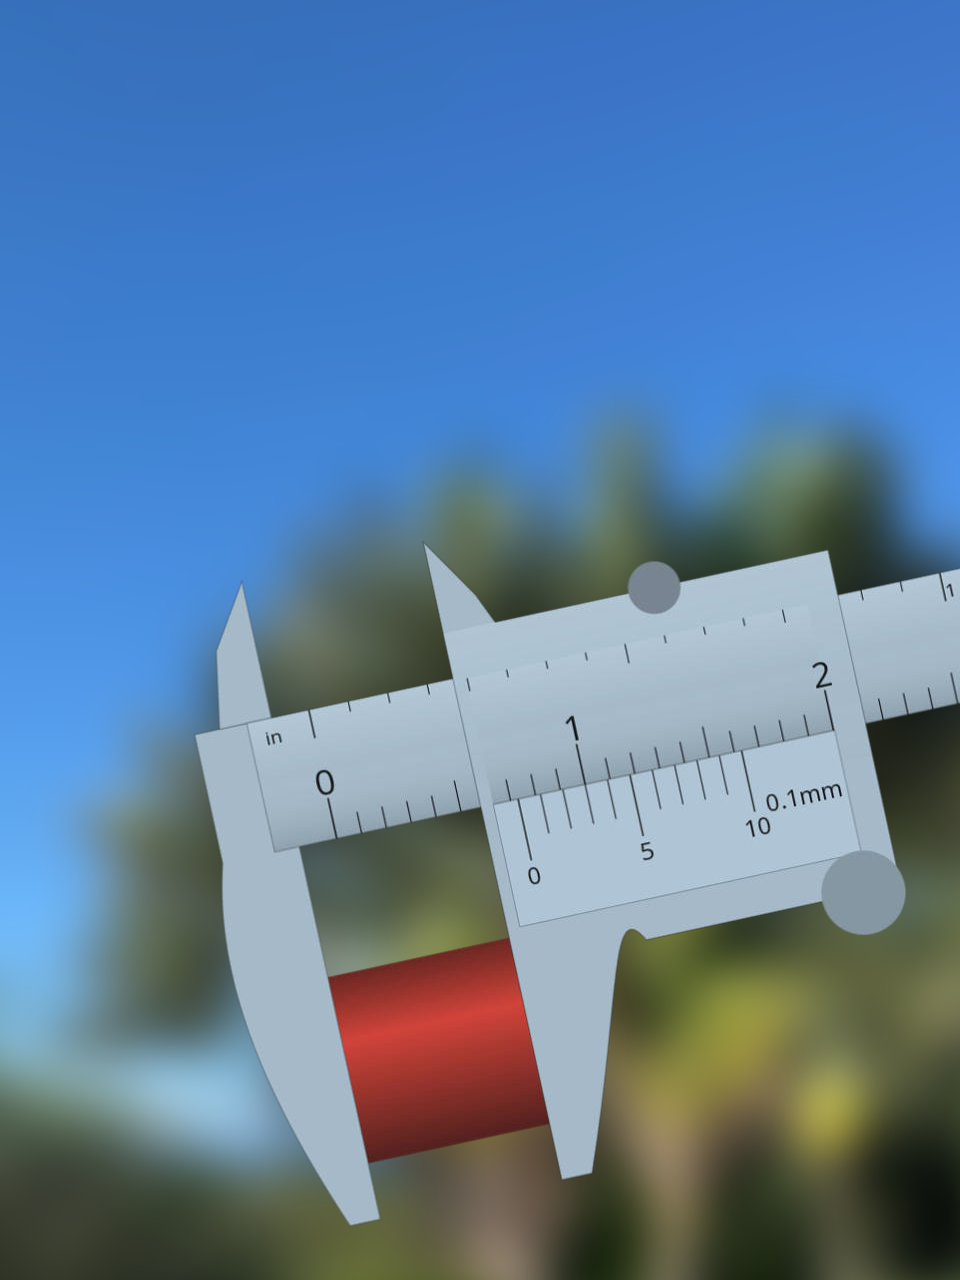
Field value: {"value": 7.3, "unit": "mm"}
